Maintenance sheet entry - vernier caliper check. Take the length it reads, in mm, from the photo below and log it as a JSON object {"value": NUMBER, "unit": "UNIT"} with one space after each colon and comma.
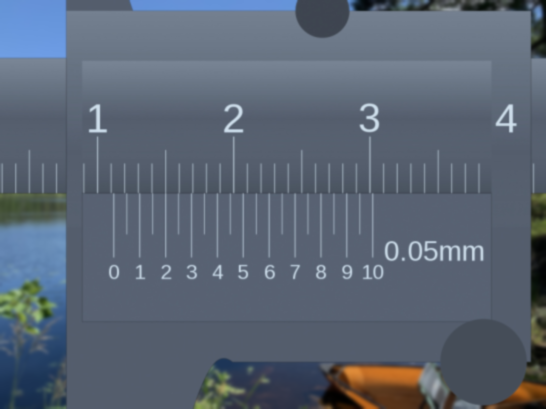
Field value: {"value": 11.2, "unit": "mm"}
